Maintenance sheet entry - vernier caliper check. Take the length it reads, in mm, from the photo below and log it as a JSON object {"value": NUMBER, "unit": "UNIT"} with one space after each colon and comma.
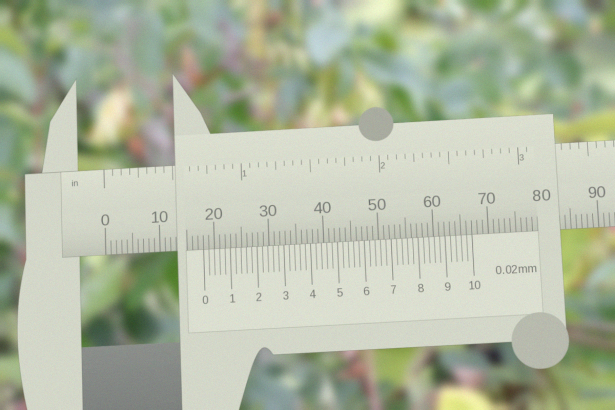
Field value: {"value": 18.0, "unit": "mm"}
